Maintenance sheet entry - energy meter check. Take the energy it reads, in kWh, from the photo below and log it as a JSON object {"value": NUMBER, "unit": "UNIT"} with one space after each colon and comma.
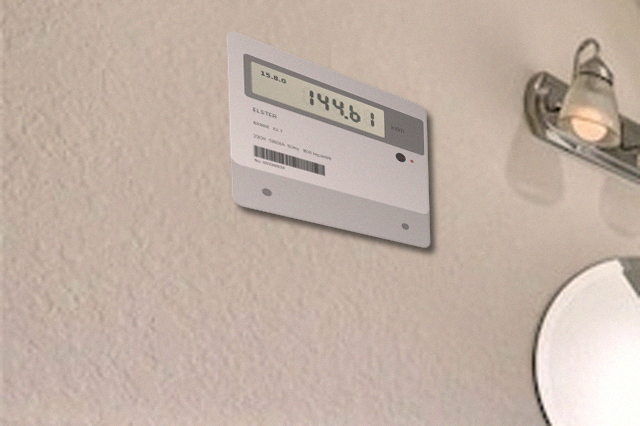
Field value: {"value": 144.61, "unit": "kWh"}
